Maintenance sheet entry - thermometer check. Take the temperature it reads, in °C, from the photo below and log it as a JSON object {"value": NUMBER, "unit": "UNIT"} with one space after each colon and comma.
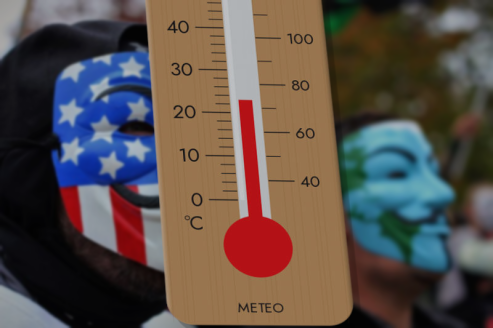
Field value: {"value": 23, "unit": "°C"}
